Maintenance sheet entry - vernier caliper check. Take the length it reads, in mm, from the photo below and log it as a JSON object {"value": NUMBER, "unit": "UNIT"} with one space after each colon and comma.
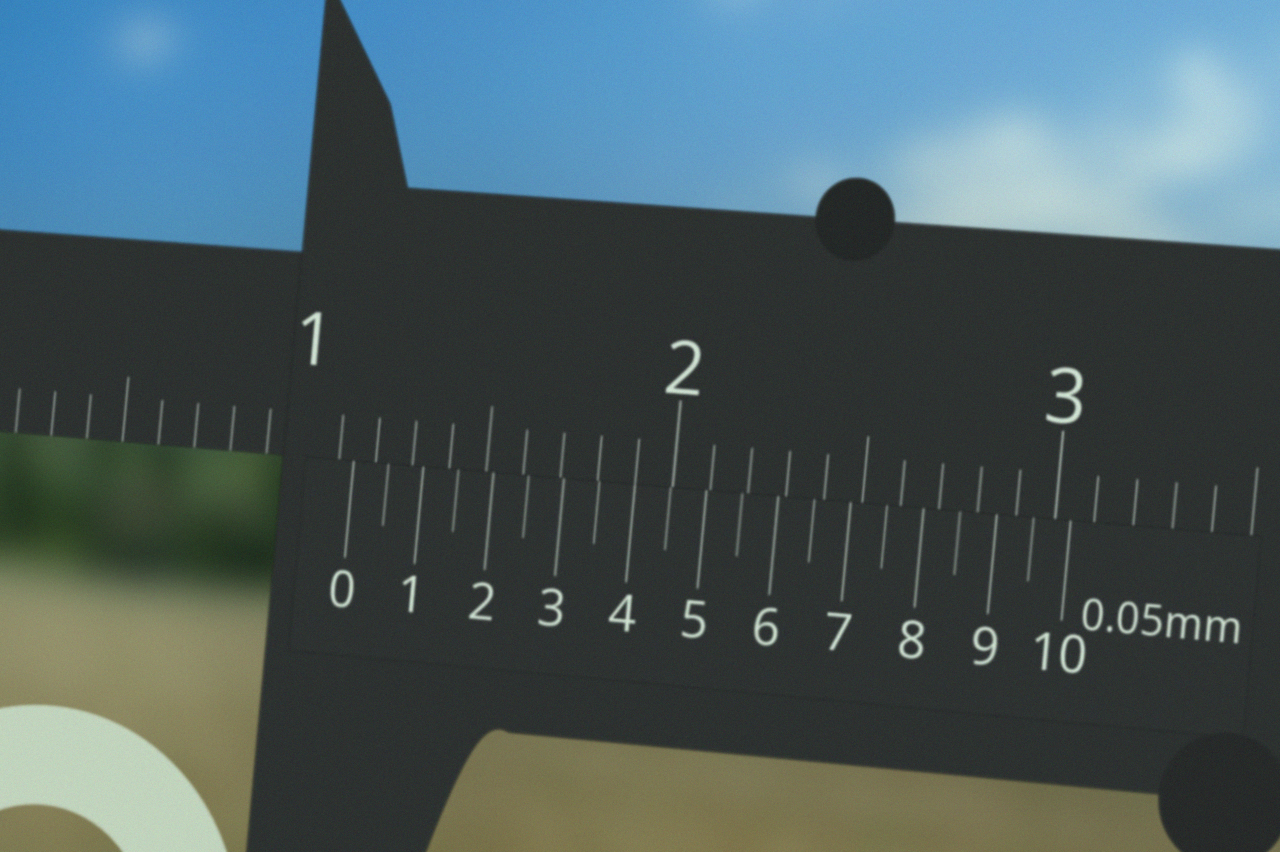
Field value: {"value": 11.40, "unit": "mm"}
